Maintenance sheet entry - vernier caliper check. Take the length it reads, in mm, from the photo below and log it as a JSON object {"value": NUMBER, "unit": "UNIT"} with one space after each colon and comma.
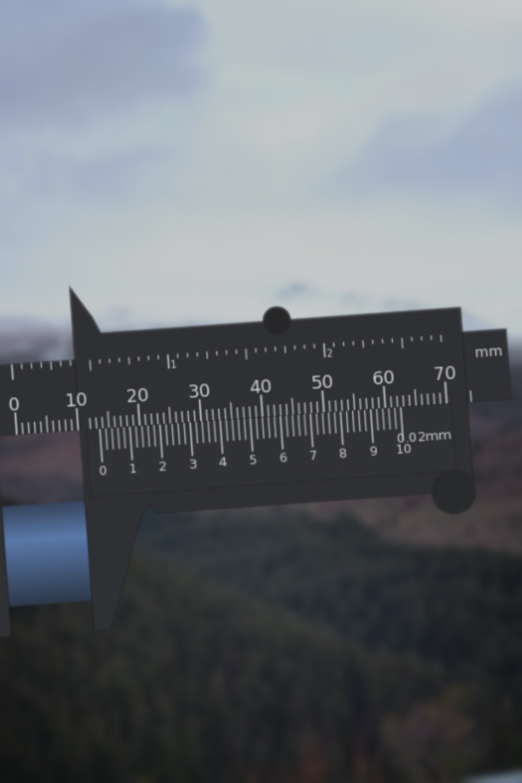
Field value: {"value": 13.5, "unit": "mm"}
